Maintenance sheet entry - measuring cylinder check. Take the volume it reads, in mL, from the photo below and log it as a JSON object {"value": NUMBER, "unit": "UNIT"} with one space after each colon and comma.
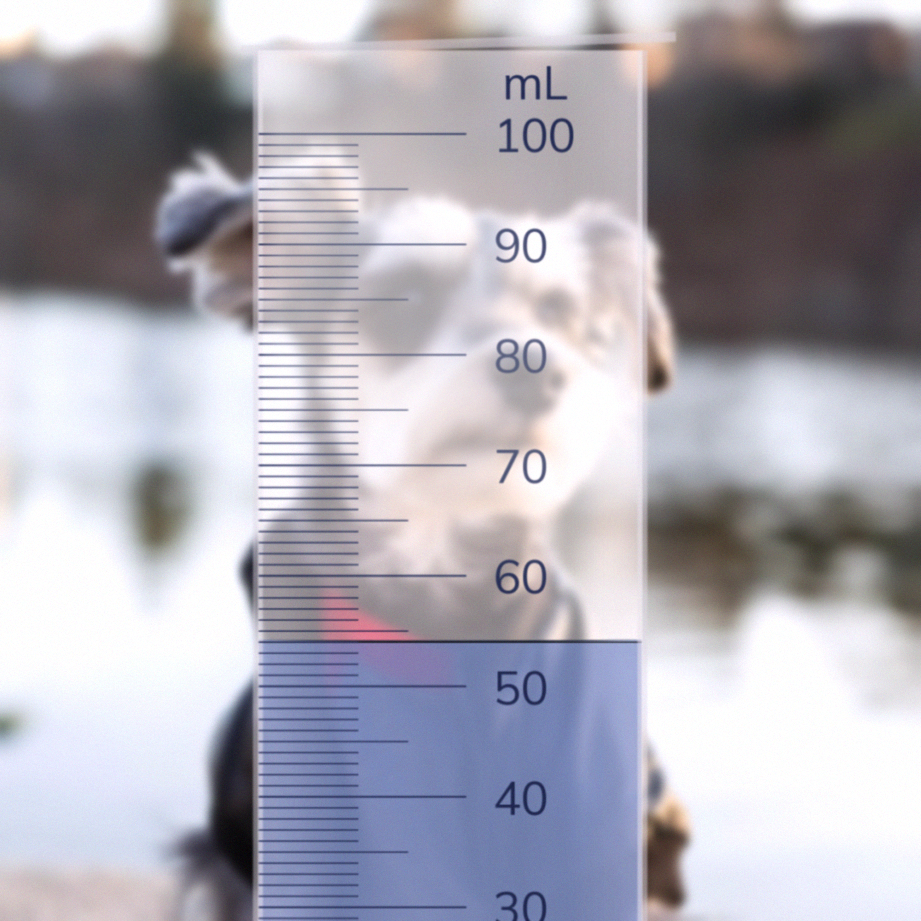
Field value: {"value": 54, "unit": "mL"}
